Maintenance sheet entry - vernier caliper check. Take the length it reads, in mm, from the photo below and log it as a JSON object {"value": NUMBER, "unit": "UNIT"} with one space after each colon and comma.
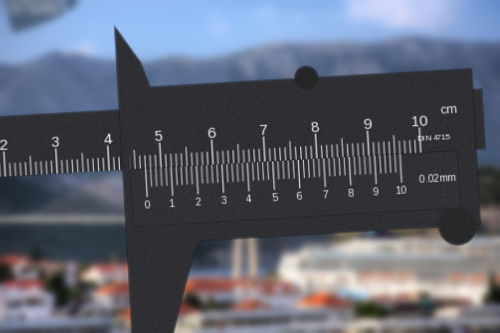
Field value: {"value": 47.0, "unit": "mm"}
